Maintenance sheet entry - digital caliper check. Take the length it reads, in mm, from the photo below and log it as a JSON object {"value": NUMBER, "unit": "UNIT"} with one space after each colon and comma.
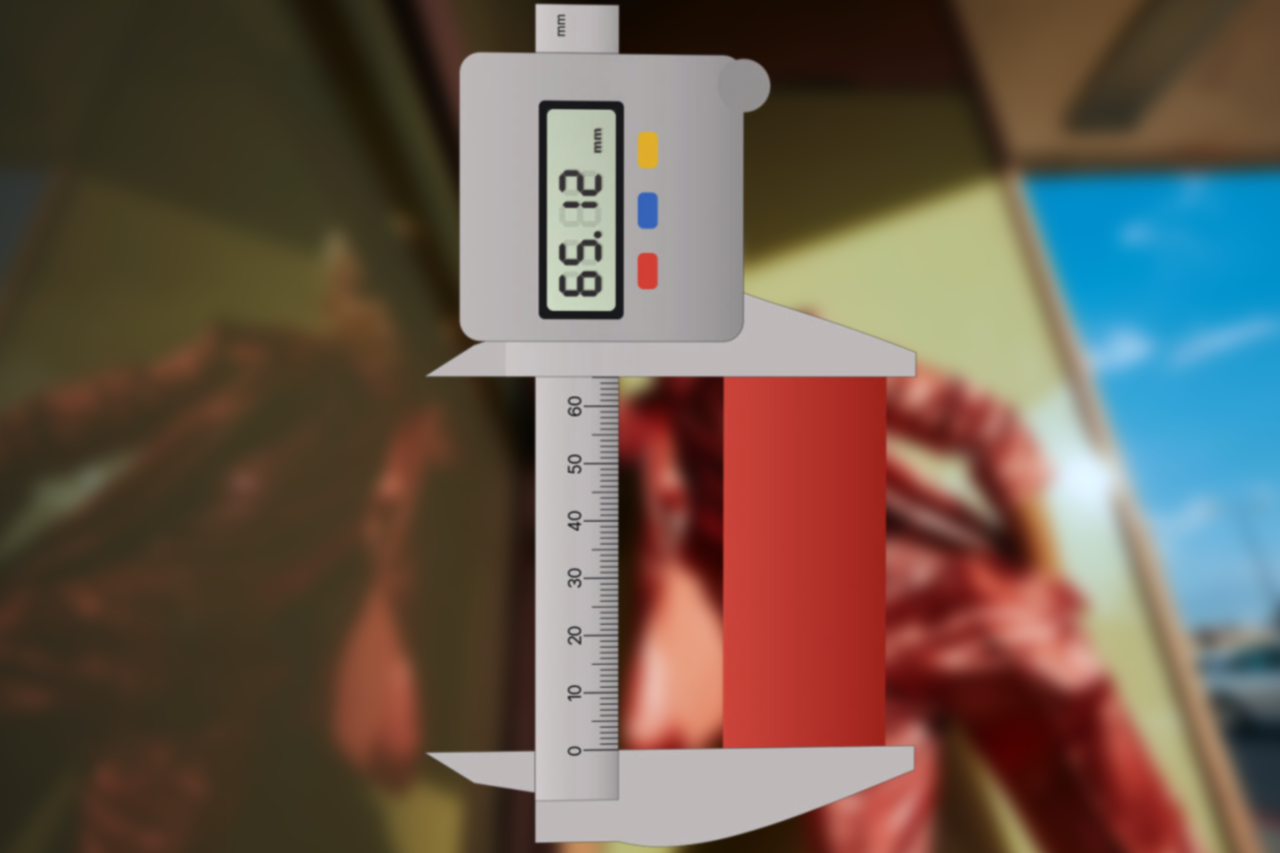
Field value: {"value": 65.12, "unit": "mm"}
